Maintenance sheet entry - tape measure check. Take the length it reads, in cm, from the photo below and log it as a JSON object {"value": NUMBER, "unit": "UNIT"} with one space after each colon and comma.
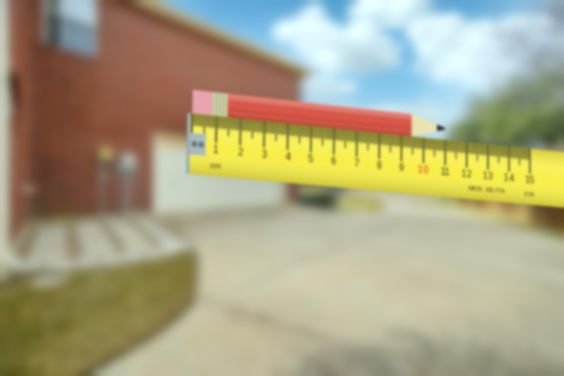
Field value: {"value": 11, "unit": "cm"}
